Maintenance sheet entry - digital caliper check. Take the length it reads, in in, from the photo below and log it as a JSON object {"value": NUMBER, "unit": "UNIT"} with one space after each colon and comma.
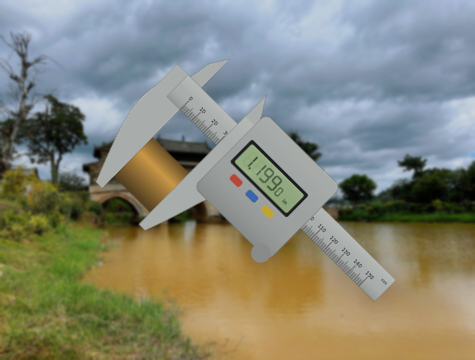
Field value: {"value": 1.1990, "unit": "in"}
